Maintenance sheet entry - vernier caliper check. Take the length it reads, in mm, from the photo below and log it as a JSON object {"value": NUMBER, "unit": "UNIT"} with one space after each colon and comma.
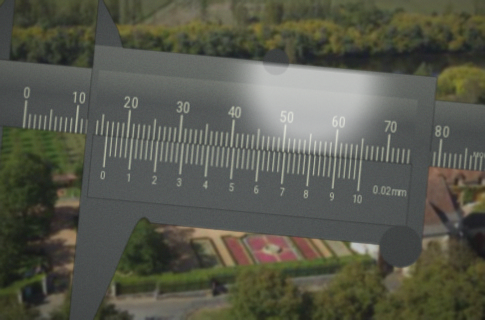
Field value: {"value": 16.0, "unit": "mm"}
